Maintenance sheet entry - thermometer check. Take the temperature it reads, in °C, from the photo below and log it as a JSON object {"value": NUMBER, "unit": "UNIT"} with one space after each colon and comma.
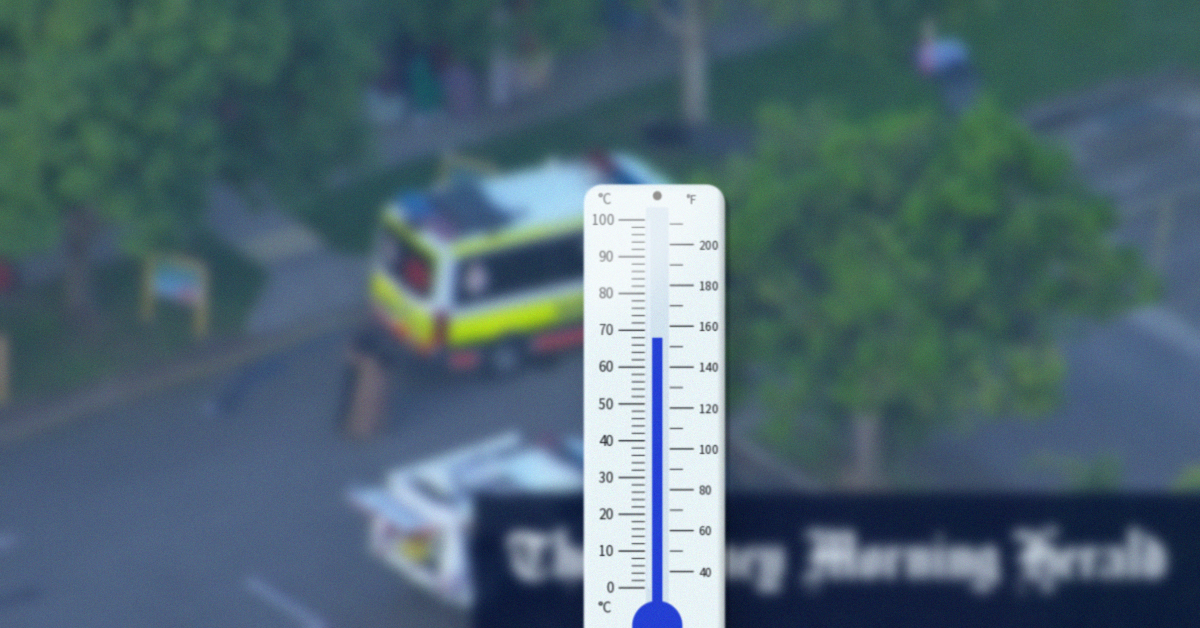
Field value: {"value": 68, "unit": "°C"}
